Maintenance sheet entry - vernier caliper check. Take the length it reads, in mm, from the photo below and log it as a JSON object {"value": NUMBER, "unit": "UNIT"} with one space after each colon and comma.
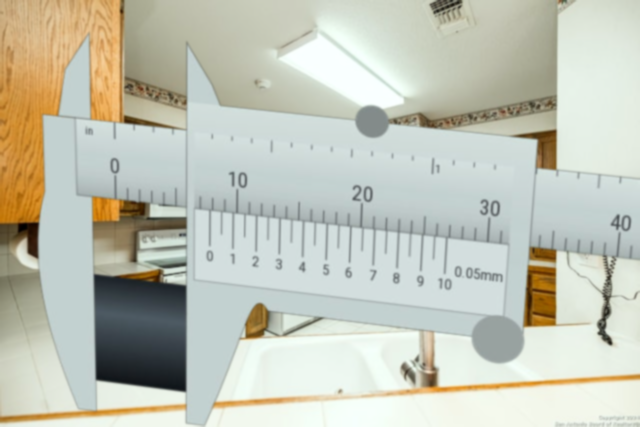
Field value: {"value": 7.8, "unit": "mm"}
